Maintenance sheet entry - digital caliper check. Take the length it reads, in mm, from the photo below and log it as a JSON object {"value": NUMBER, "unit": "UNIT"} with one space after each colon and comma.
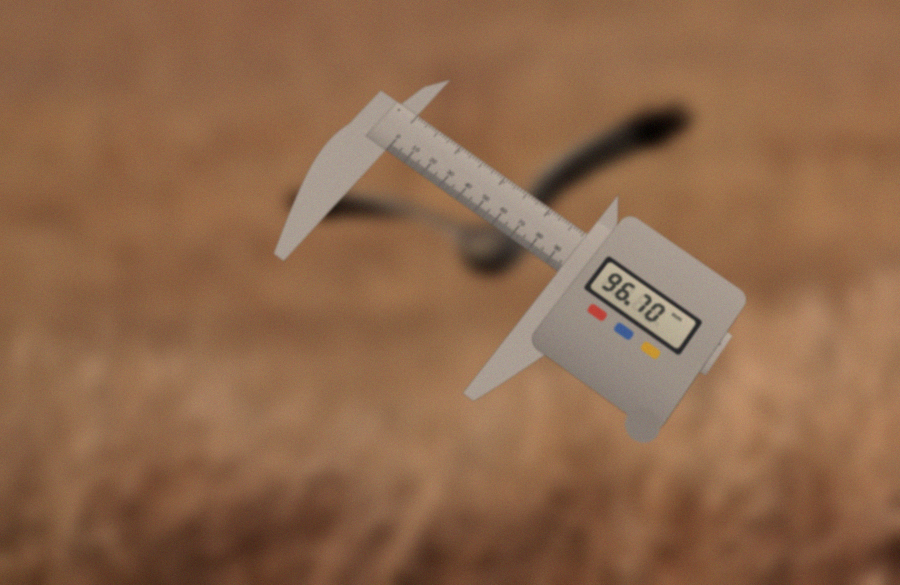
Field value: {"value": 96.70, "unit": "mm"}
